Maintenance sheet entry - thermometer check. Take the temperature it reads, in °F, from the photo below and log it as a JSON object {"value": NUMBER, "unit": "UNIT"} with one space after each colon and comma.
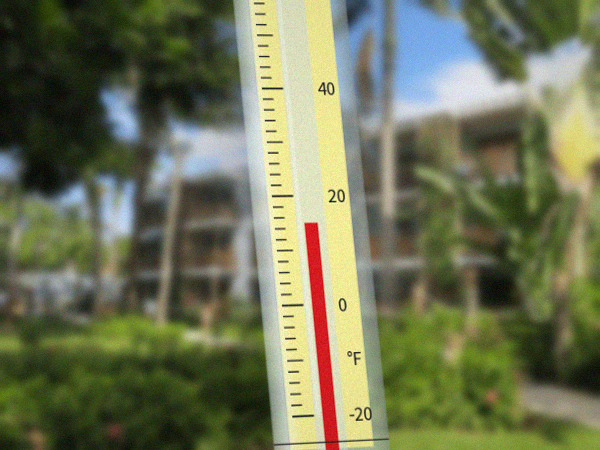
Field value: {"value": 15, "unit": "°F"}
